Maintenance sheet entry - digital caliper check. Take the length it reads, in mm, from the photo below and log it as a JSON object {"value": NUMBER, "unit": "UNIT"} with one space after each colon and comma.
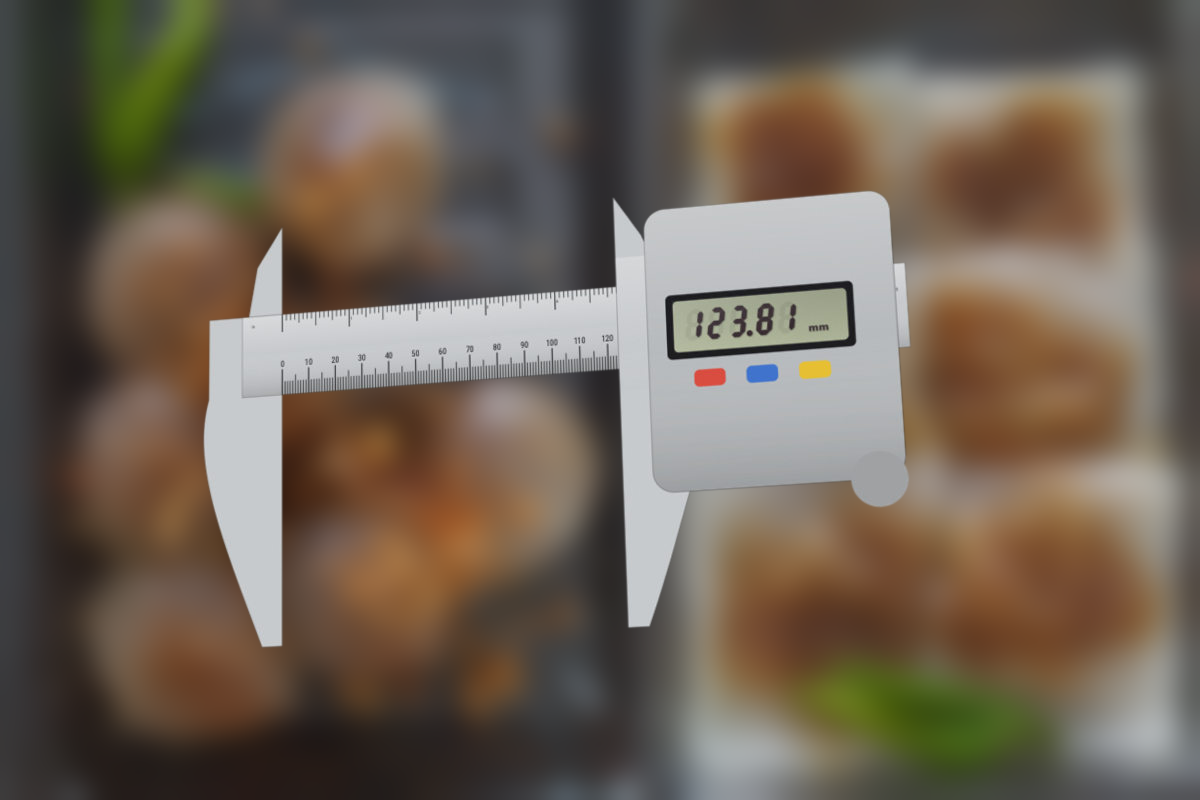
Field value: {"value": 123.81, "unit": "mm"}
